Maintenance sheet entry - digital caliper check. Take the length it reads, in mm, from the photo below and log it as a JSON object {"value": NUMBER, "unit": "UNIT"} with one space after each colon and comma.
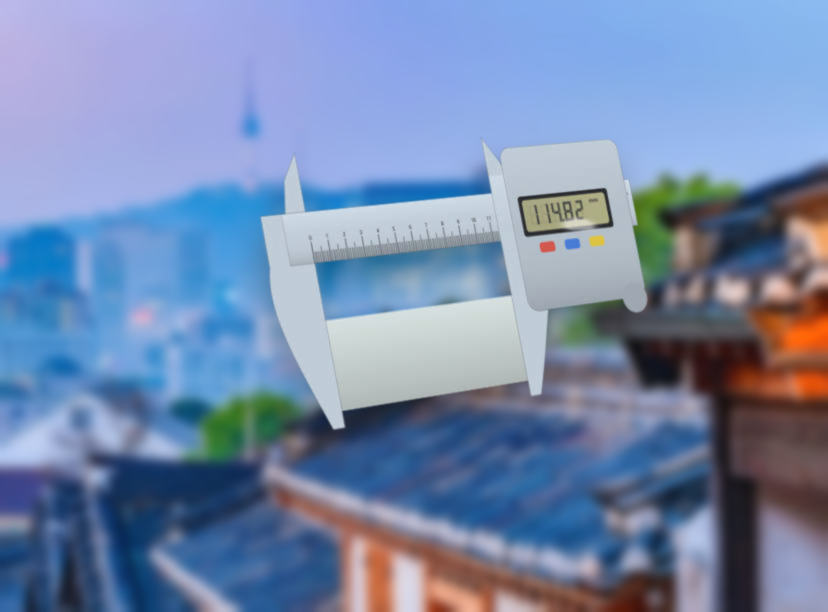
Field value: {"value": 114.82, "unit": "mm"}
